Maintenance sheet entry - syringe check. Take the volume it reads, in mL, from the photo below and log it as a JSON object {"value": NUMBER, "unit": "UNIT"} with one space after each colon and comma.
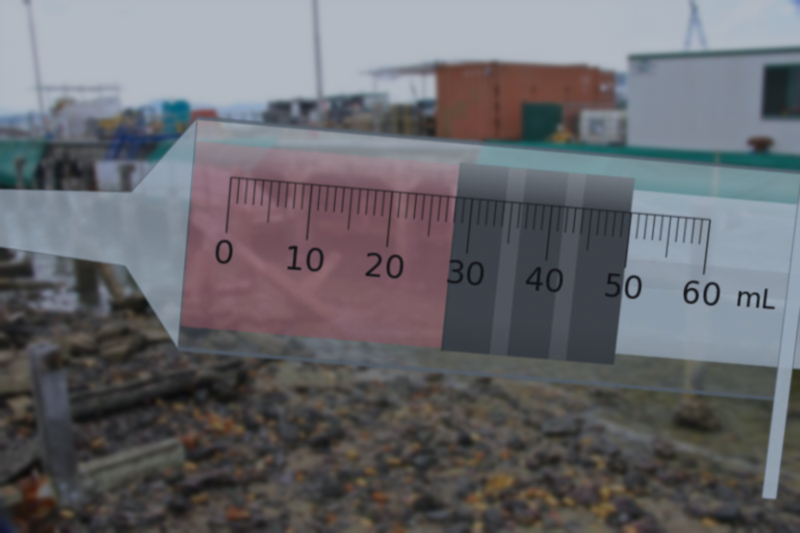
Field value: {"value": 28, "unit": "mL"}
